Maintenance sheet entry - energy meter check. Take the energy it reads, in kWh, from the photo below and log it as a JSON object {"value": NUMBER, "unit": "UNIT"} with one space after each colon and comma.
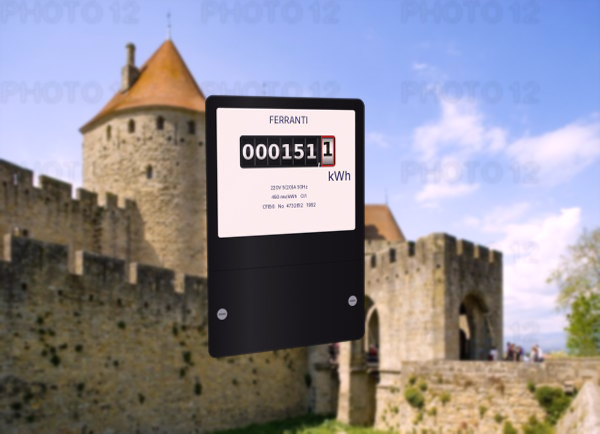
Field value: {"value": 151.1, "unit": "kWh"}
